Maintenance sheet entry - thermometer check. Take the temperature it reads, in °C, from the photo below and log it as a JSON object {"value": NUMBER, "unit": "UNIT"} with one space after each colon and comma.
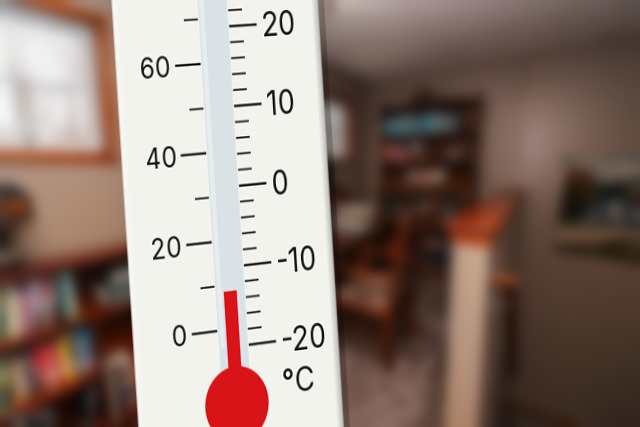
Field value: {"value": -13, "unit": "°C"}
